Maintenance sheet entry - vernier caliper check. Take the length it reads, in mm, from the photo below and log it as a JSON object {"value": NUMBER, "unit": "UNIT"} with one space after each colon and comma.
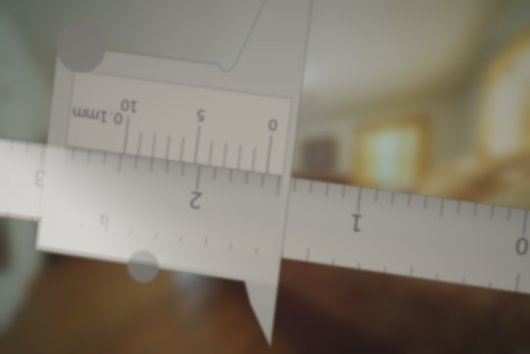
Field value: {"value": 15.8, "unit": "mm"}
